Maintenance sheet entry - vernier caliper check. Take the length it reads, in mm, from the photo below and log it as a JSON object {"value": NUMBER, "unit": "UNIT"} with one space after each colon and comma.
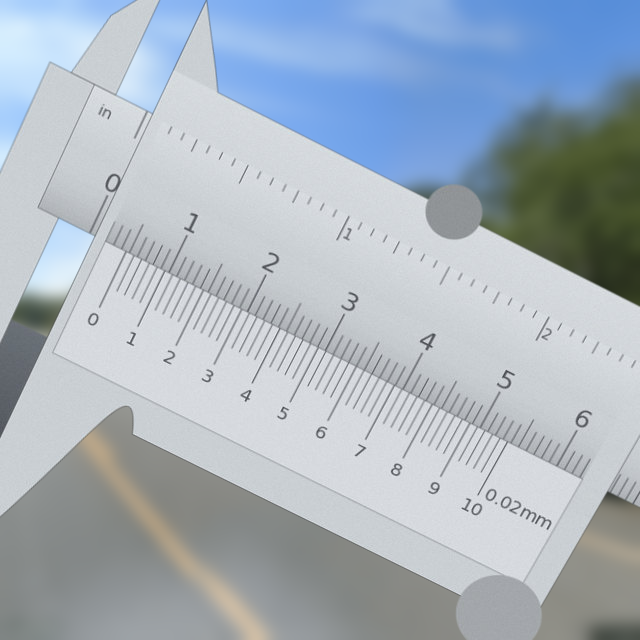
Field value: {"value": 4.6, "unit": "mm"}
